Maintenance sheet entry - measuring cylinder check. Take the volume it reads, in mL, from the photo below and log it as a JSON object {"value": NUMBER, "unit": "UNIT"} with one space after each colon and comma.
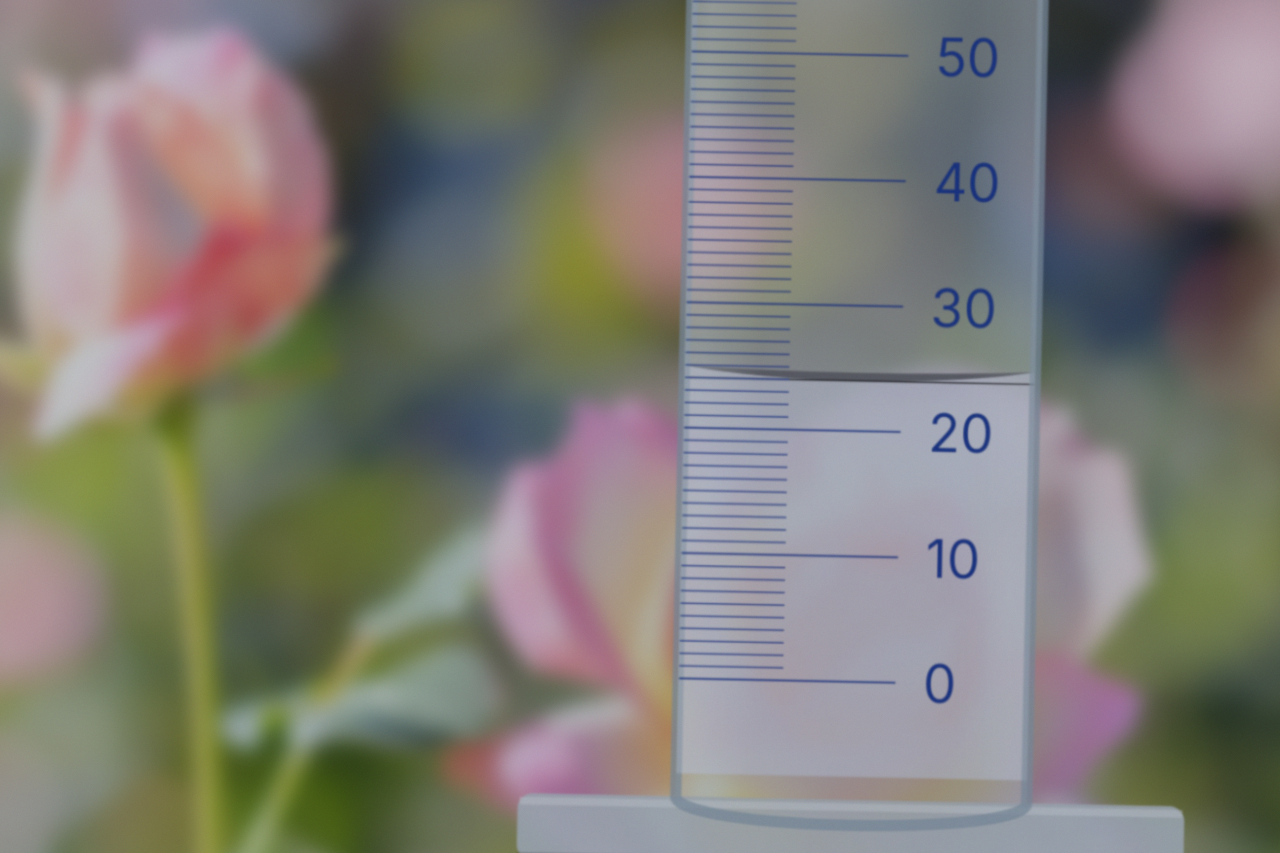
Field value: {"value": 24, "unit": "mL"}
